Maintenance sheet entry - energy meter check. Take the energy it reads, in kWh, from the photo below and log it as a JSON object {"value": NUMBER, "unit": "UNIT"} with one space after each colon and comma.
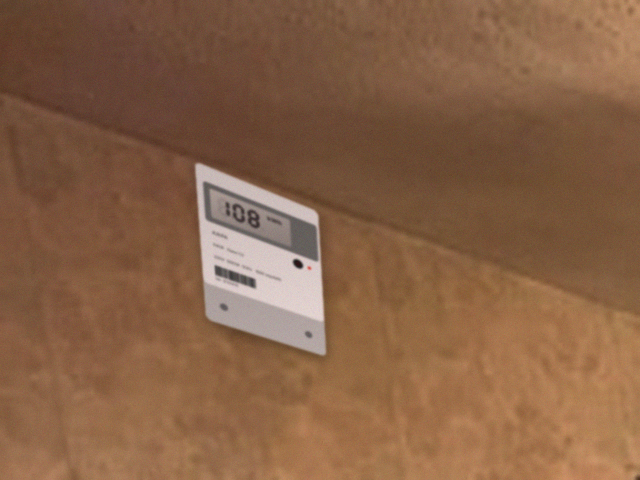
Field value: {"value": 108, "unit": "kWh"}
